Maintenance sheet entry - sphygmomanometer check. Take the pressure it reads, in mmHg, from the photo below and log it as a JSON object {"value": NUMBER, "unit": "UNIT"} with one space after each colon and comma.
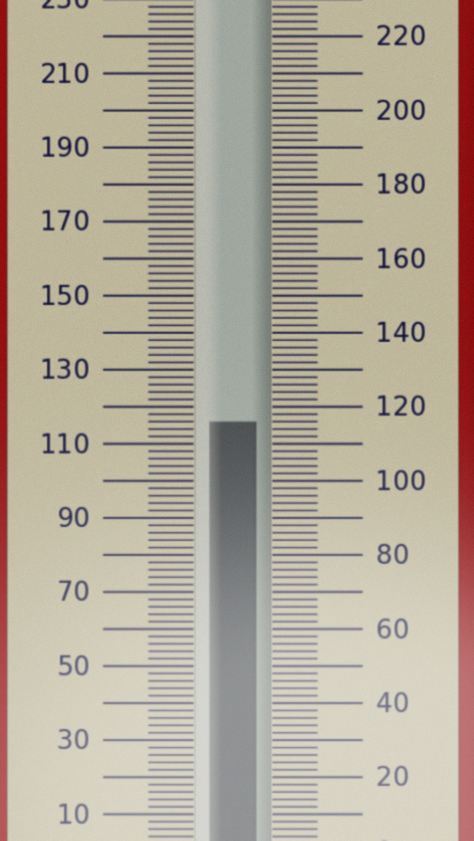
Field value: {"value": 116, "unit": "mmHg"}
